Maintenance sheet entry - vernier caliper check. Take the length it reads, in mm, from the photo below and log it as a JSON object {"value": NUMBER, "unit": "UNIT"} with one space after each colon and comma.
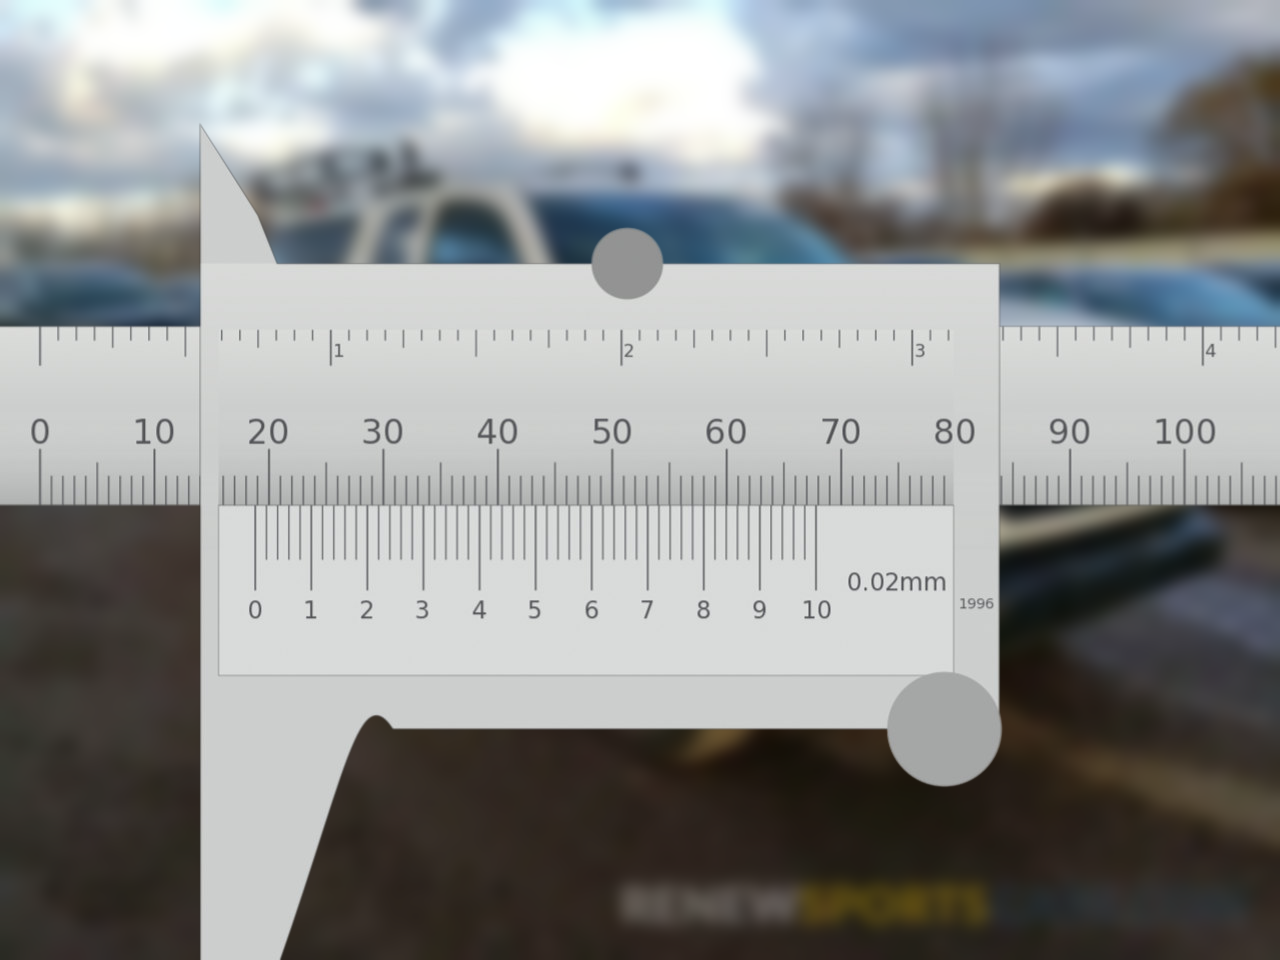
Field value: {"value": 18.8, "unit": "mm"}
